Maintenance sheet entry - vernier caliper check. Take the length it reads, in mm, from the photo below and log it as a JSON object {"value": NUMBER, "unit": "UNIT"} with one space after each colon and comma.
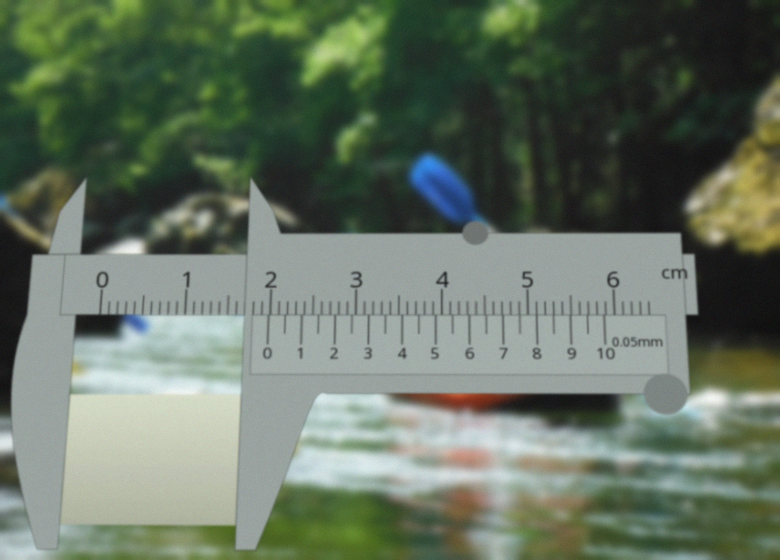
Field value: {"value": 19.8, "unit": "mm"}
